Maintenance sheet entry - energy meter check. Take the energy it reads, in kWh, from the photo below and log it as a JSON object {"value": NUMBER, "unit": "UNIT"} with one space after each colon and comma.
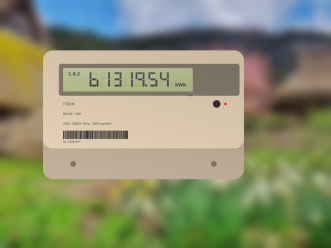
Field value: {"value": 61319.54, "unit": "kWh"}
